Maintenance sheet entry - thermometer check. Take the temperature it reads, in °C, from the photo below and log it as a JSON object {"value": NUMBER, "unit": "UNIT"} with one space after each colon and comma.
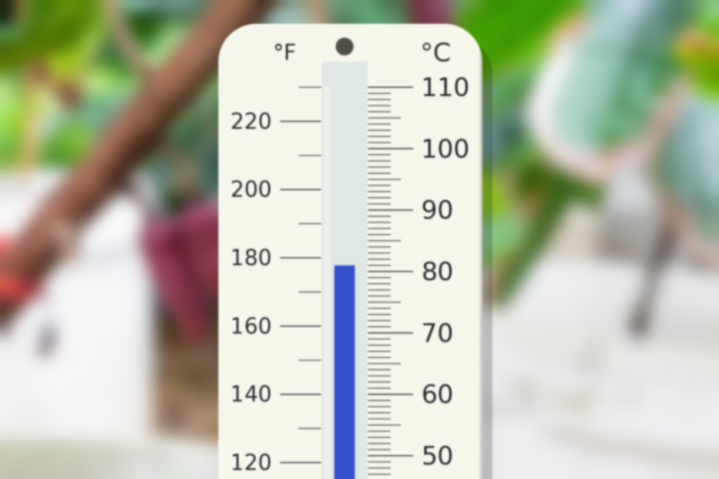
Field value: {"value": 81, "unit": "°C"}
